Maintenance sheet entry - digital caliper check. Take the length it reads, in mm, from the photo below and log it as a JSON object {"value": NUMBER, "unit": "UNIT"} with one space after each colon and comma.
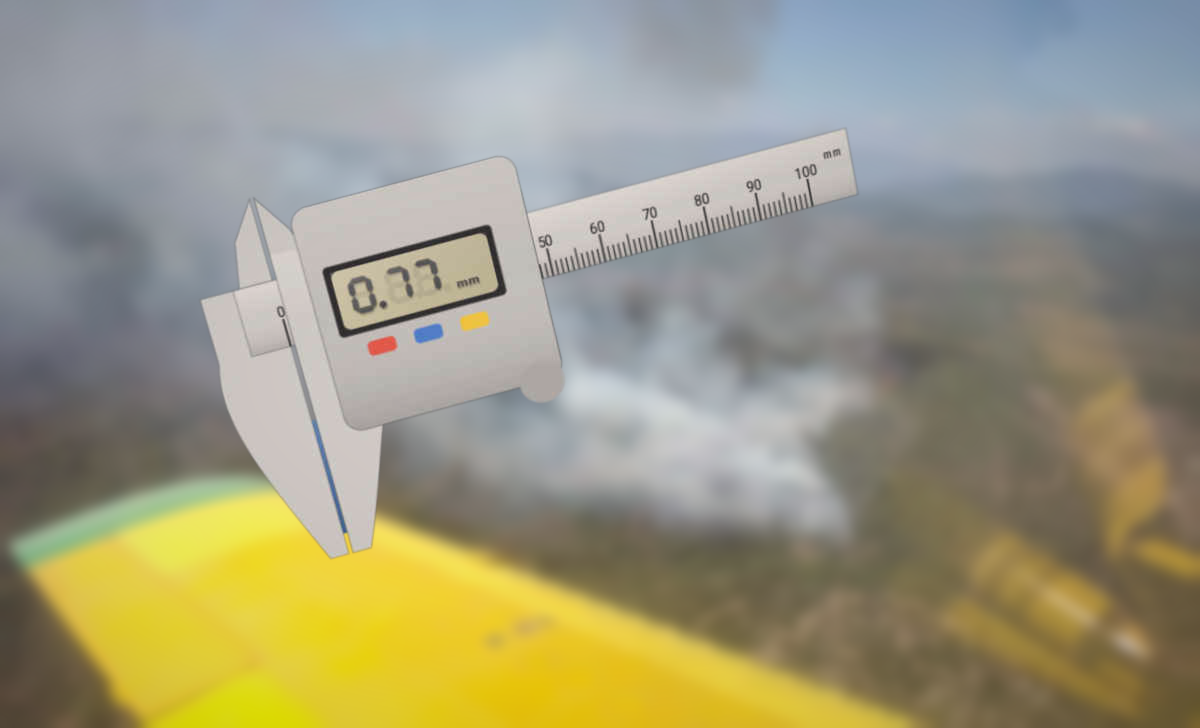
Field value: {"value": 0.77, "unit": "mm"}
